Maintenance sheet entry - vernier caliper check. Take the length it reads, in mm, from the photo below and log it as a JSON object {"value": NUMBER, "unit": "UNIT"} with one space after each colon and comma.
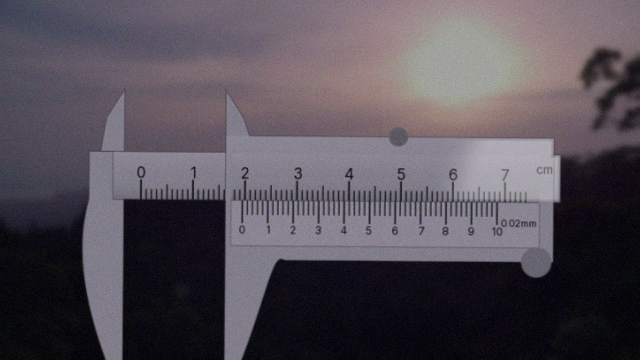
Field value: {"value": 19.5, "unit": "mm"}
